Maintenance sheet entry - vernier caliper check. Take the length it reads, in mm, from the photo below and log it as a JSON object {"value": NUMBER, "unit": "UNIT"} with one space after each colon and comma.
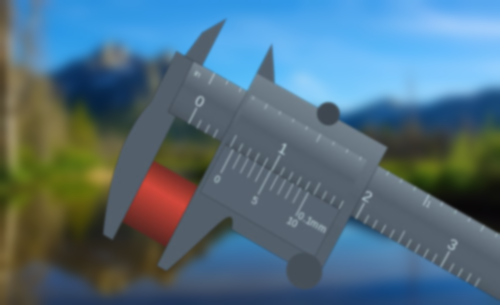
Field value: {"value": 5.4, "unit": "mm"}
